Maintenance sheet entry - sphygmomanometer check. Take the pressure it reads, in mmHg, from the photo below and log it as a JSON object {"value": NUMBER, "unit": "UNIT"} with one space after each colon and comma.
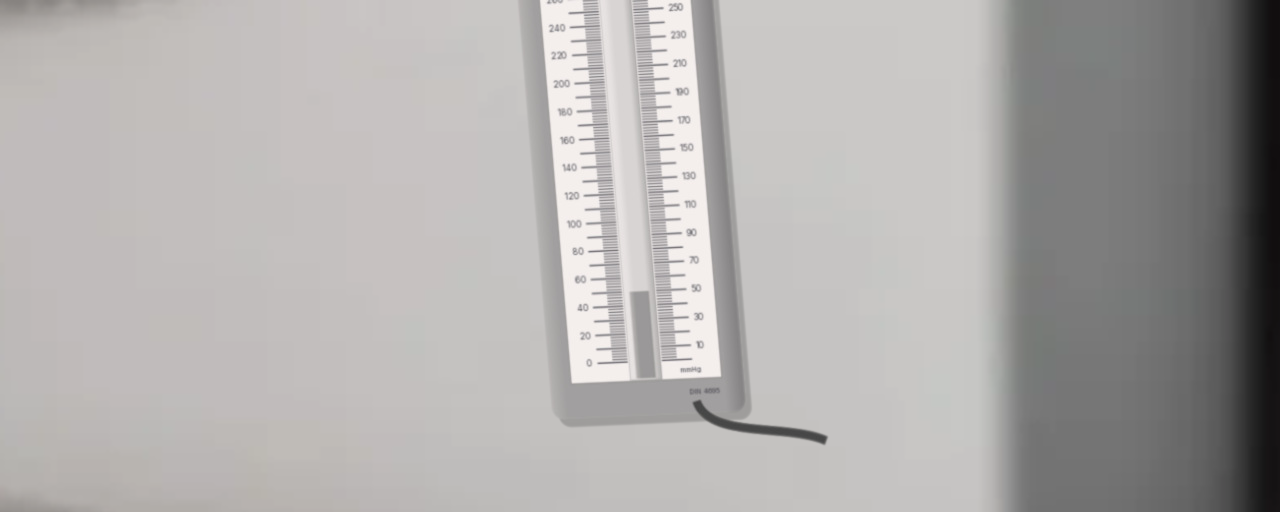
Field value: {"value": 50, "unit": "mmHg"}
